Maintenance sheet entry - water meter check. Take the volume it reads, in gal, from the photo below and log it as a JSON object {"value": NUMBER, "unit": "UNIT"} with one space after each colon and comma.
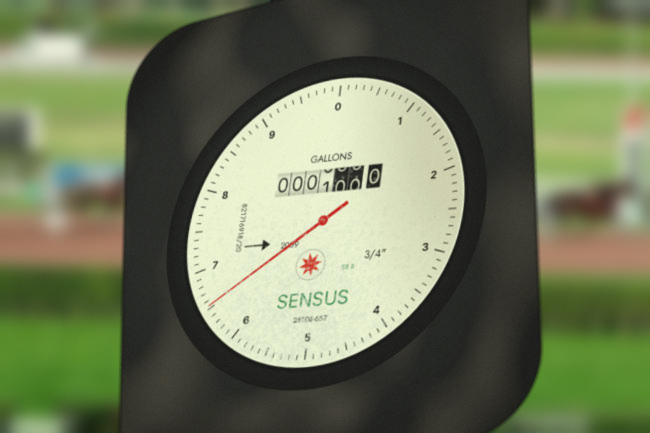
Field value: {"value": 996.5, "unit": "gal"}
